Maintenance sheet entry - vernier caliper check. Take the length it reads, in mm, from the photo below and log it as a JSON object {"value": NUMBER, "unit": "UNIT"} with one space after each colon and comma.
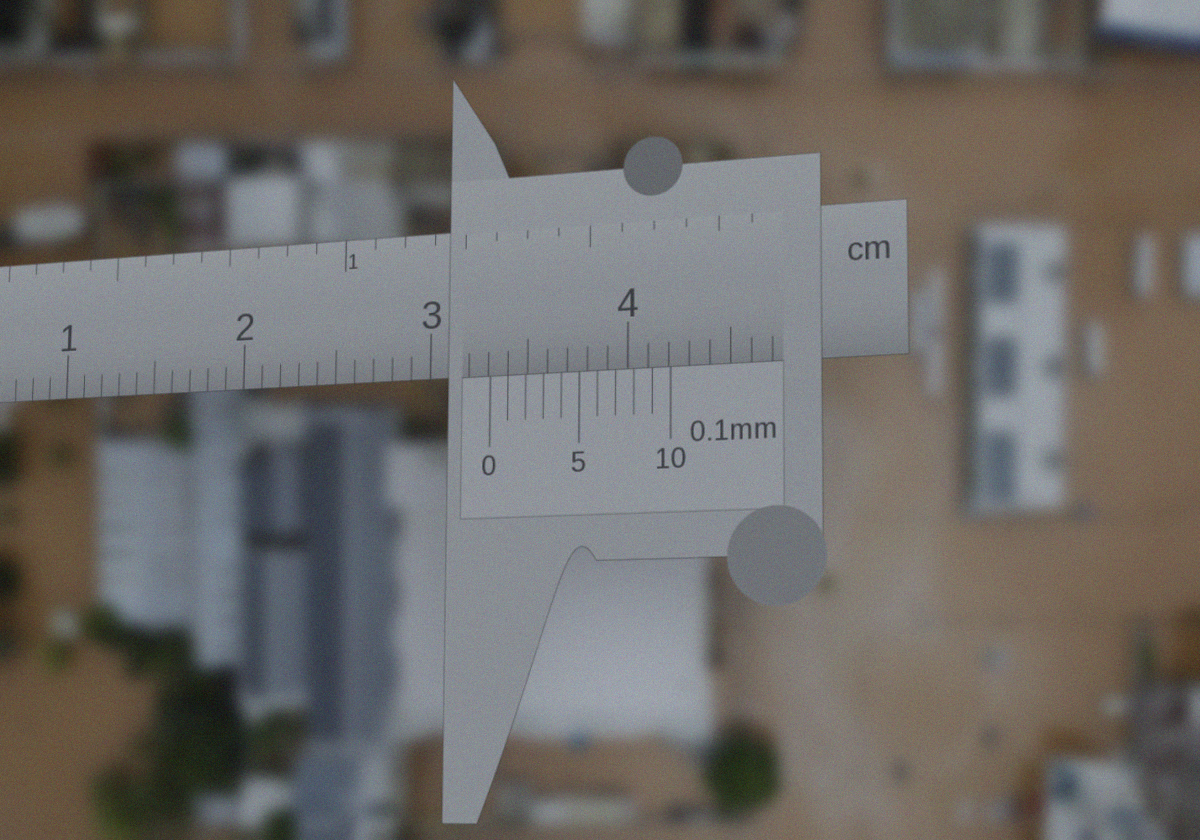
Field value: {"value": 33.1, "unit": "mm"}
